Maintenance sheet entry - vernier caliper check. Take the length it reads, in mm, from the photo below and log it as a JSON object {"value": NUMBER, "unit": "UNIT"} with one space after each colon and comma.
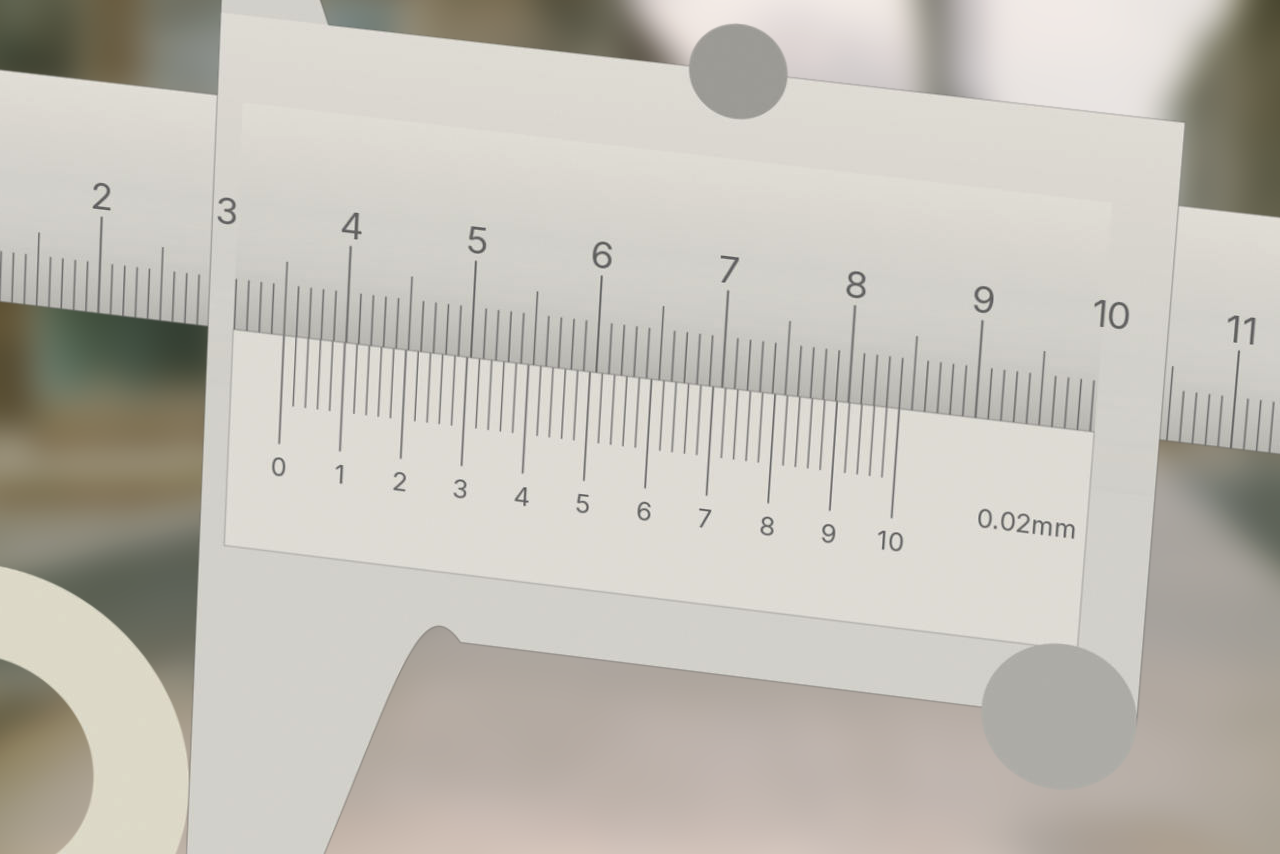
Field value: {"value": 35.0, "unit": "mm"}
